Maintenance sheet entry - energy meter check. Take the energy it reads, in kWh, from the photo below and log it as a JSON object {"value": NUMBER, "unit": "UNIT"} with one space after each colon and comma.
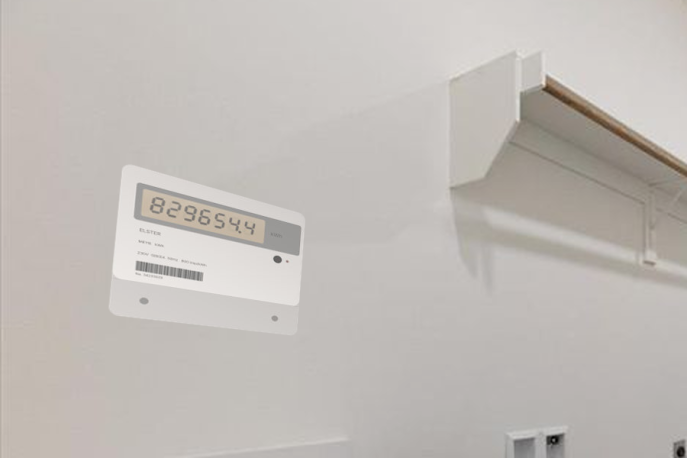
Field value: {"value": 829654.4, "unit": "kWh"}
